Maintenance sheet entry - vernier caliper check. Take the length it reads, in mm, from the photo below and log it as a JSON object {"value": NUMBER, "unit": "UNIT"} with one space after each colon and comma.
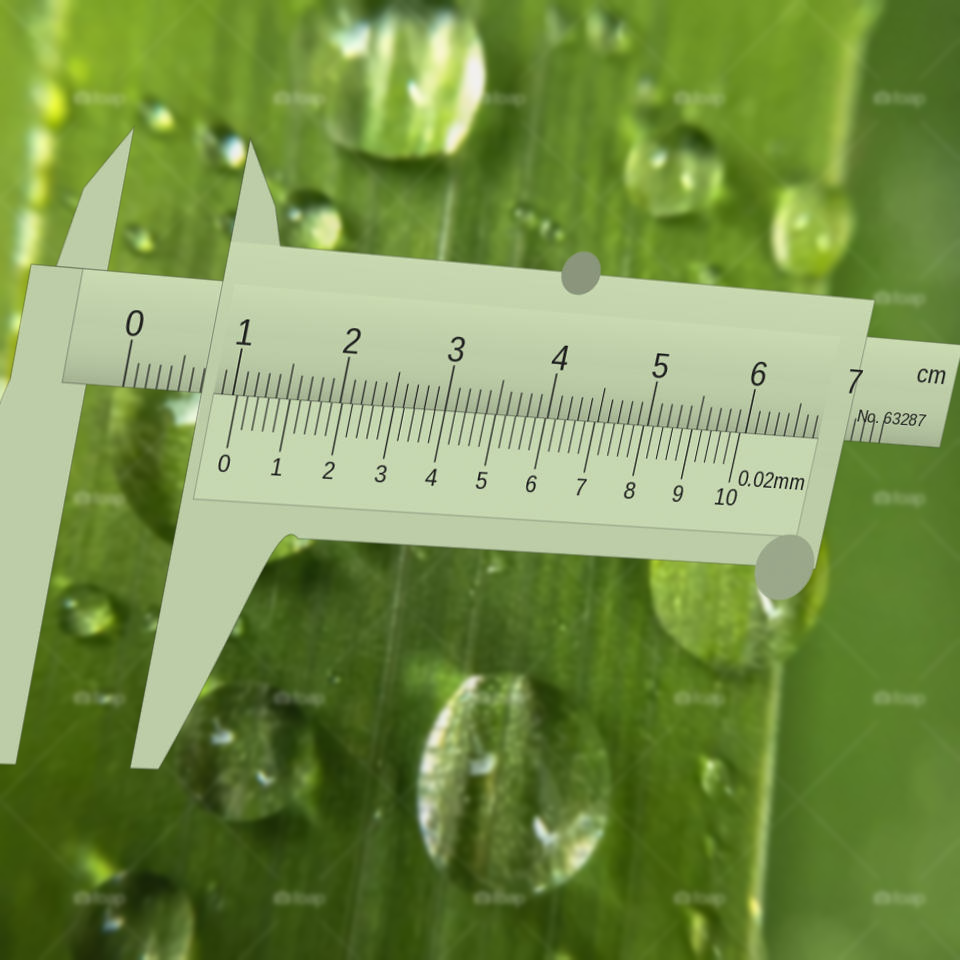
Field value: {"value": 10.4, "unit": "mm"}
